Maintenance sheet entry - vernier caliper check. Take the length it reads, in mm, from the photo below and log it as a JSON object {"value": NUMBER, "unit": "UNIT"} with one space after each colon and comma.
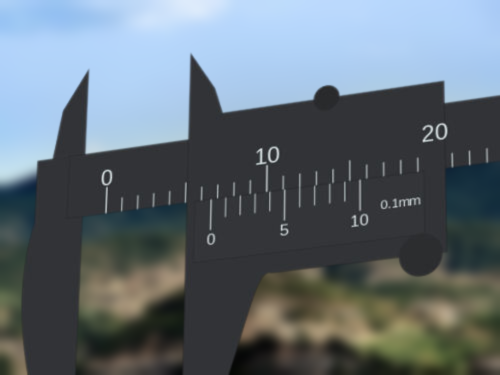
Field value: {"value": 6.6, "unit": "mm"}
